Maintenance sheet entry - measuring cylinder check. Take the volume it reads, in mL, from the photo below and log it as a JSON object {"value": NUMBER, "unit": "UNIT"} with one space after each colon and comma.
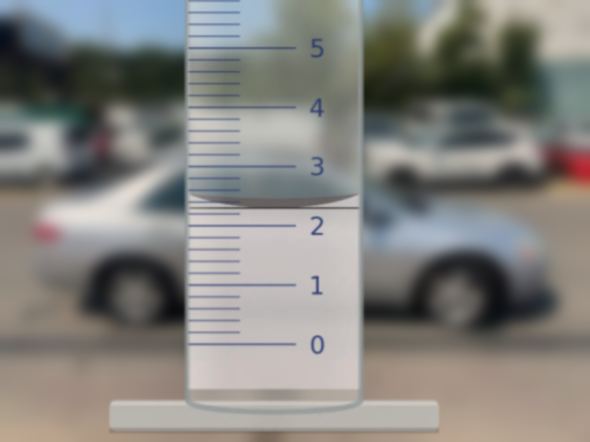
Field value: {"value": 2.3, "unit": "mL"}
